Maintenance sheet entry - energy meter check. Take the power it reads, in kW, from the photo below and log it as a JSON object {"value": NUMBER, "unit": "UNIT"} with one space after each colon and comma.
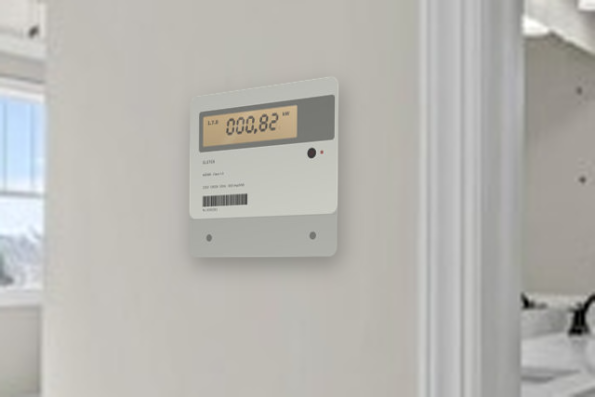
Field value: {"value": 0.82, "unit": "kW"}
